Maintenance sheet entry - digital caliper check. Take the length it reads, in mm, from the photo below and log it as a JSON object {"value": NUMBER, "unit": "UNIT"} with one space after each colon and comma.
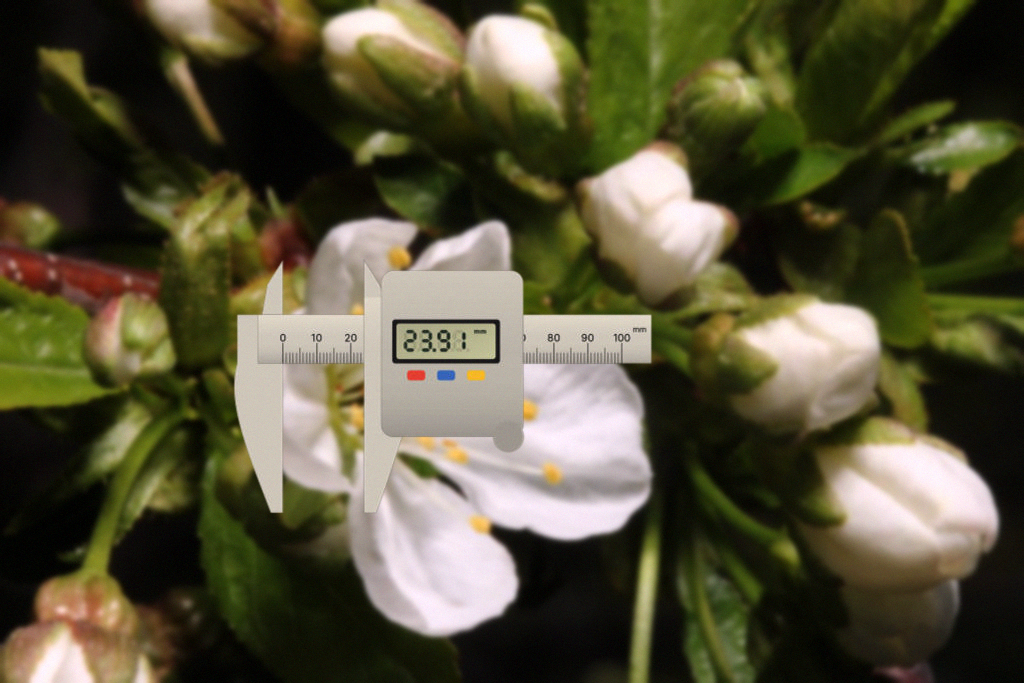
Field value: {"value": 23.91, "unit": "mm"}
